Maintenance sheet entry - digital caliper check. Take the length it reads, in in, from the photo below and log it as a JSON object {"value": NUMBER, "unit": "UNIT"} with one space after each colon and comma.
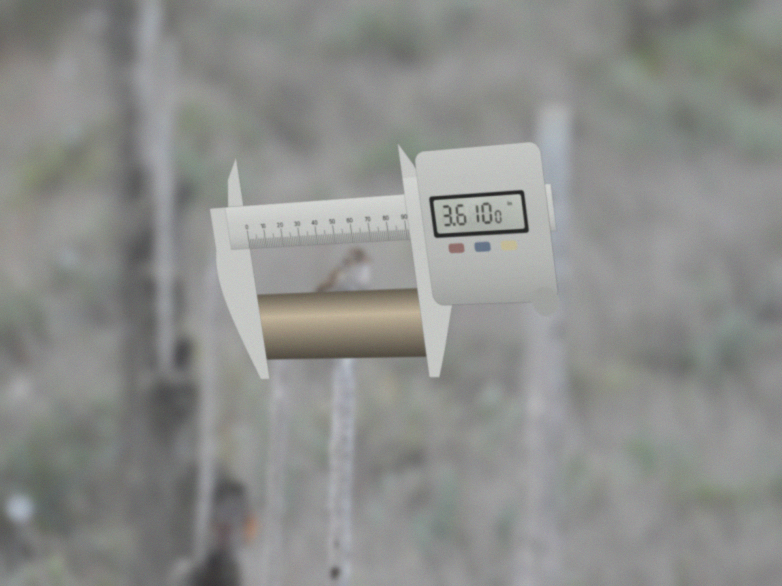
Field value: {"value": 3.6100, "unit": "in"}
